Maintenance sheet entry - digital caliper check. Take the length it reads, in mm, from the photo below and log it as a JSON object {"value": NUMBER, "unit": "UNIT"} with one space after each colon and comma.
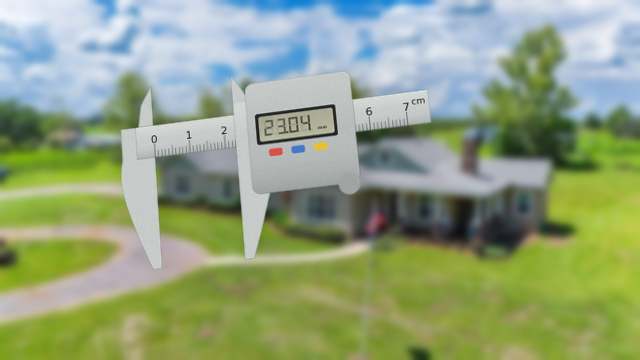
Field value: {"value": 23.04, "unit": "mm"}
